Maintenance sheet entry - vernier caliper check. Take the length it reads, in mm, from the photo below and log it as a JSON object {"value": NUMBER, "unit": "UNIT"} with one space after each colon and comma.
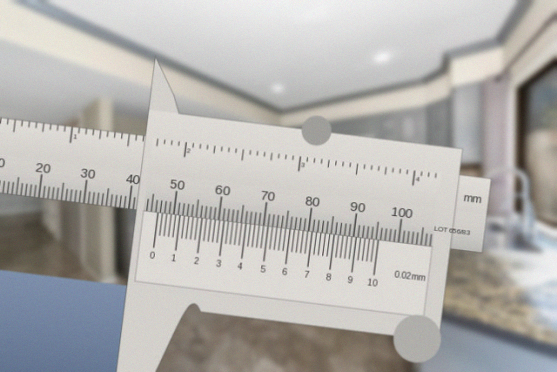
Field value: {"value": 46.5, "unit": "mm"}
